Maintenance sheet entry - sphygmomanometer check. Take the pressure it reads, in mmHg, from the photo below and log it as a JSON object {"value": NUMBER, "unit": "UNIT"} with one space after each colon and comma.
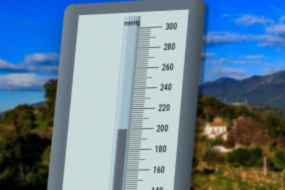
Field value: {"value": 200, "unit": "mmHg"}
